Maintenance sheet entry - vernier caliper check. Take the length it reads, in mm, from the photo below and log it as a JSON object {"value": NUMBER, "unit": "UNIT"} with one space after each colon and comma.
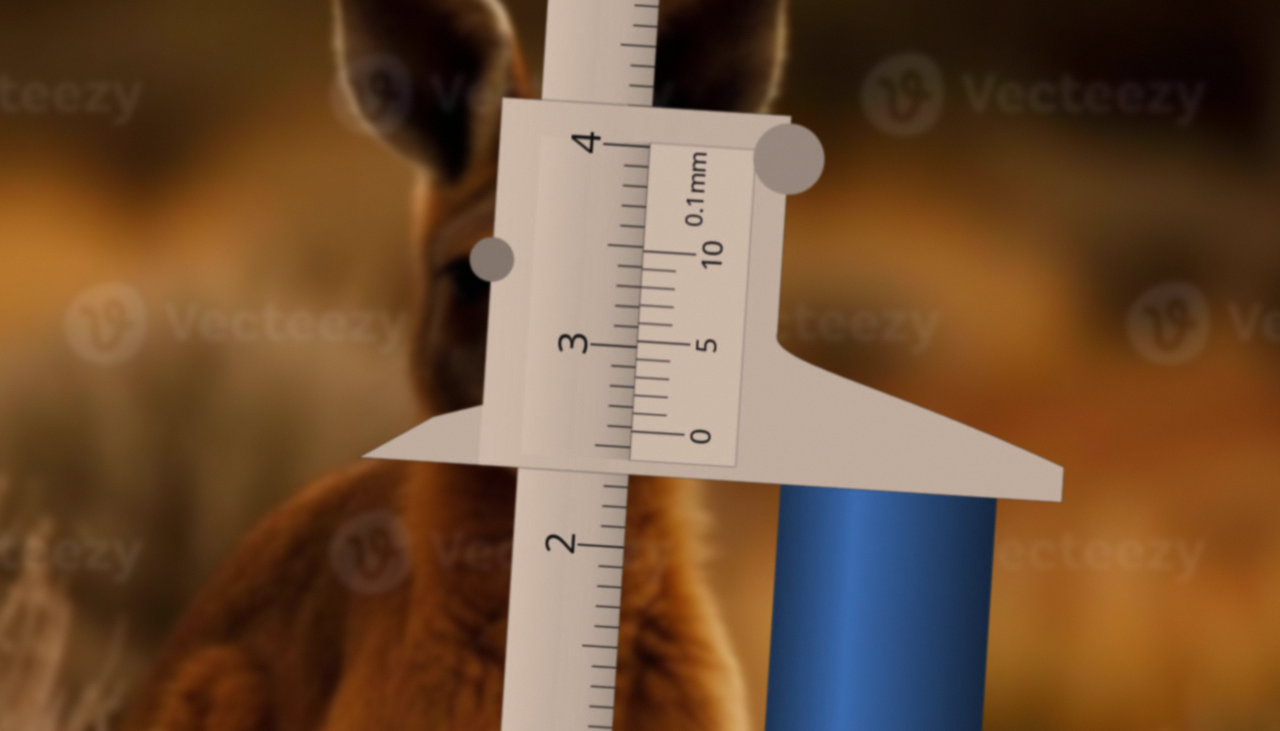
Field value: {"value": 25.8, "unit": "mm"}
